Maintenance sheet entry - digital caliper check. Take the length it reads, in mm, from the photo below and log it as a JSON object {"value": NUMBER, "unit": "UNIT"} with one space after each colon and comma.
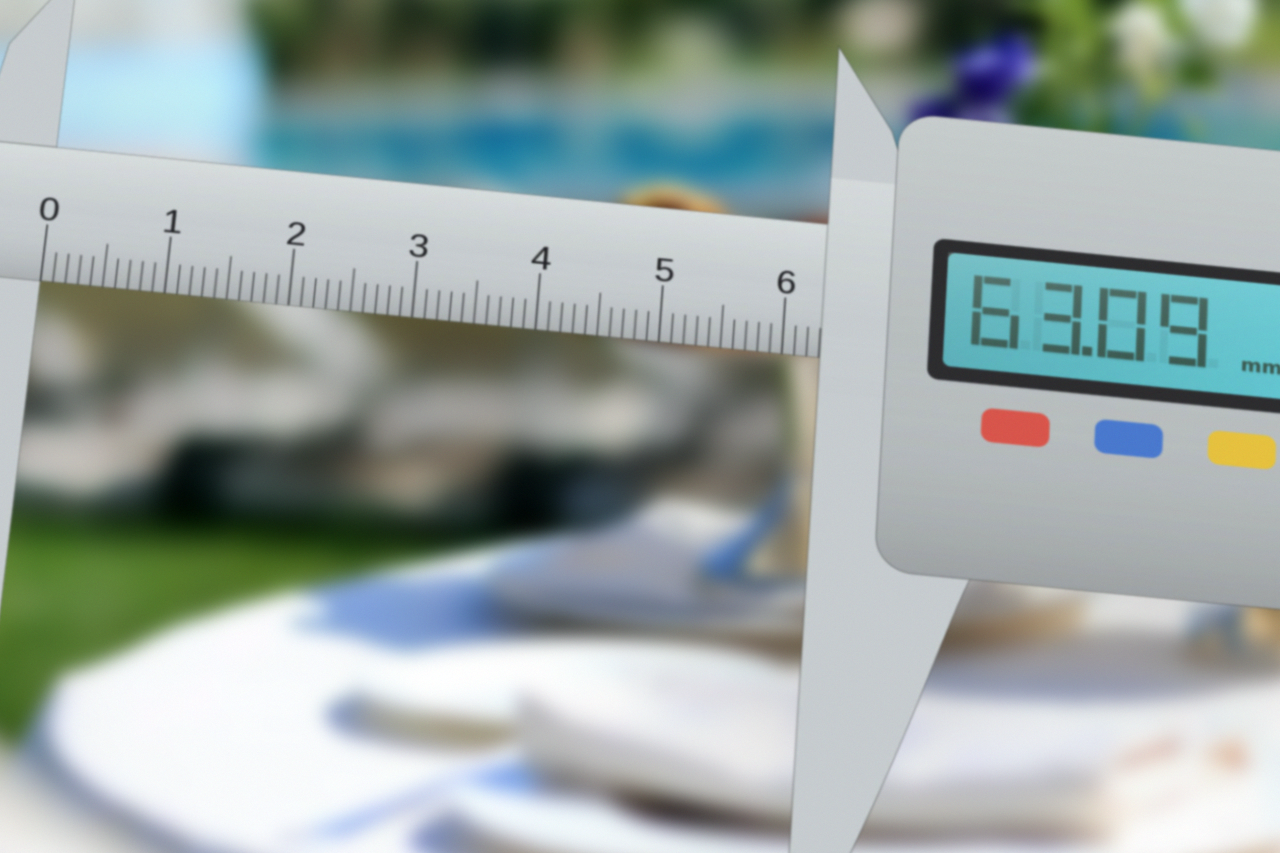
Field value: {"value": 63.09, "unit": "mm"}
